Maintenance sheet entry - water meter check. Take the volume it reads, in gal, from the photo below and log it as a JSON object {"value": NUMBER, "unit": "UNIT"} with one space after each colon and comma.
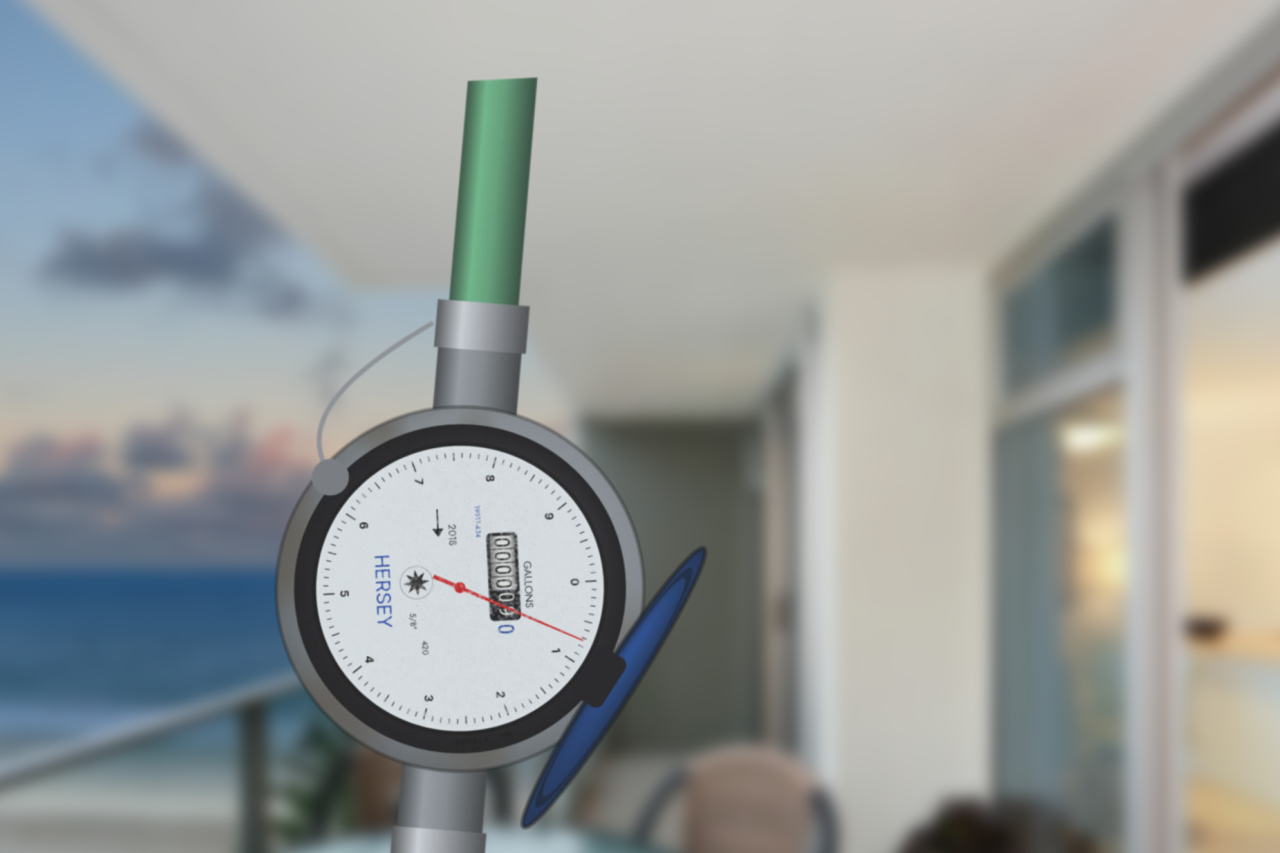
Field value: {"value": 90.7, "unit": "gal"}
